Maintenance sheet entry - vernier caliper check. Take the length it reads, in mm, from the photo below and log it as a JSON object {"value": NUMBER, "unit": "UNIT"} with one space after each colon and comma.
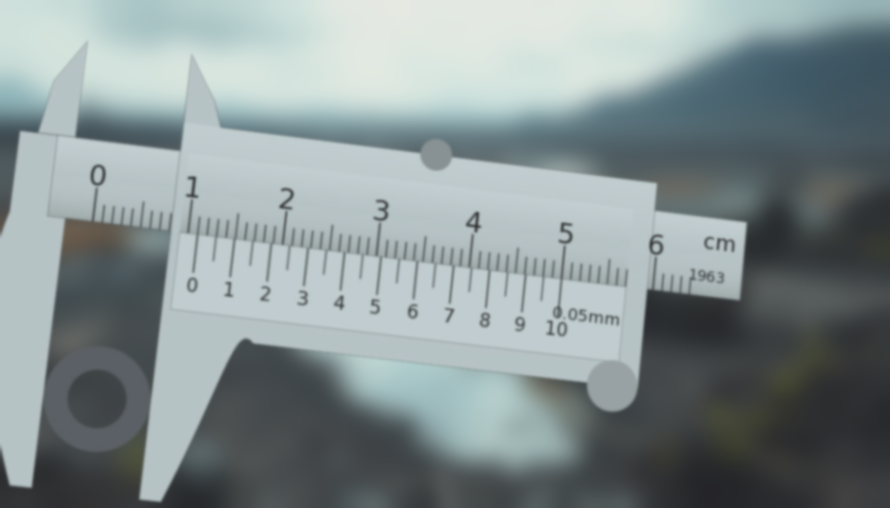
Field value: {"value": 11.0, "unit": "mm"}
